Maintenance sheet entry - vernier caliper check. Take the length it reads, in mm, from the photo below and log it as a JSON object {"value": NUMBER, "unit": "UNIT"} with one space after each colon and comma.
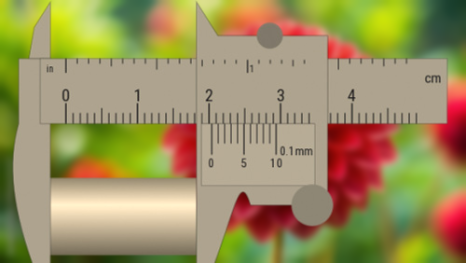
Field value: {"value": 20.4, "unit": "mm"}
